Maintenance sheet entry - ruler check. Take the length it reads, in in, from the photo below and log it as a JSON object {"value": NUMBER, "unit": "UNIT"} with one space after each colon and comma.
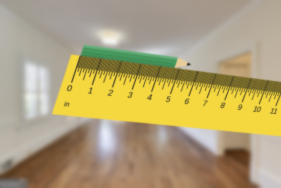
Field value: {"value": 5.5, "unit": "in"}
